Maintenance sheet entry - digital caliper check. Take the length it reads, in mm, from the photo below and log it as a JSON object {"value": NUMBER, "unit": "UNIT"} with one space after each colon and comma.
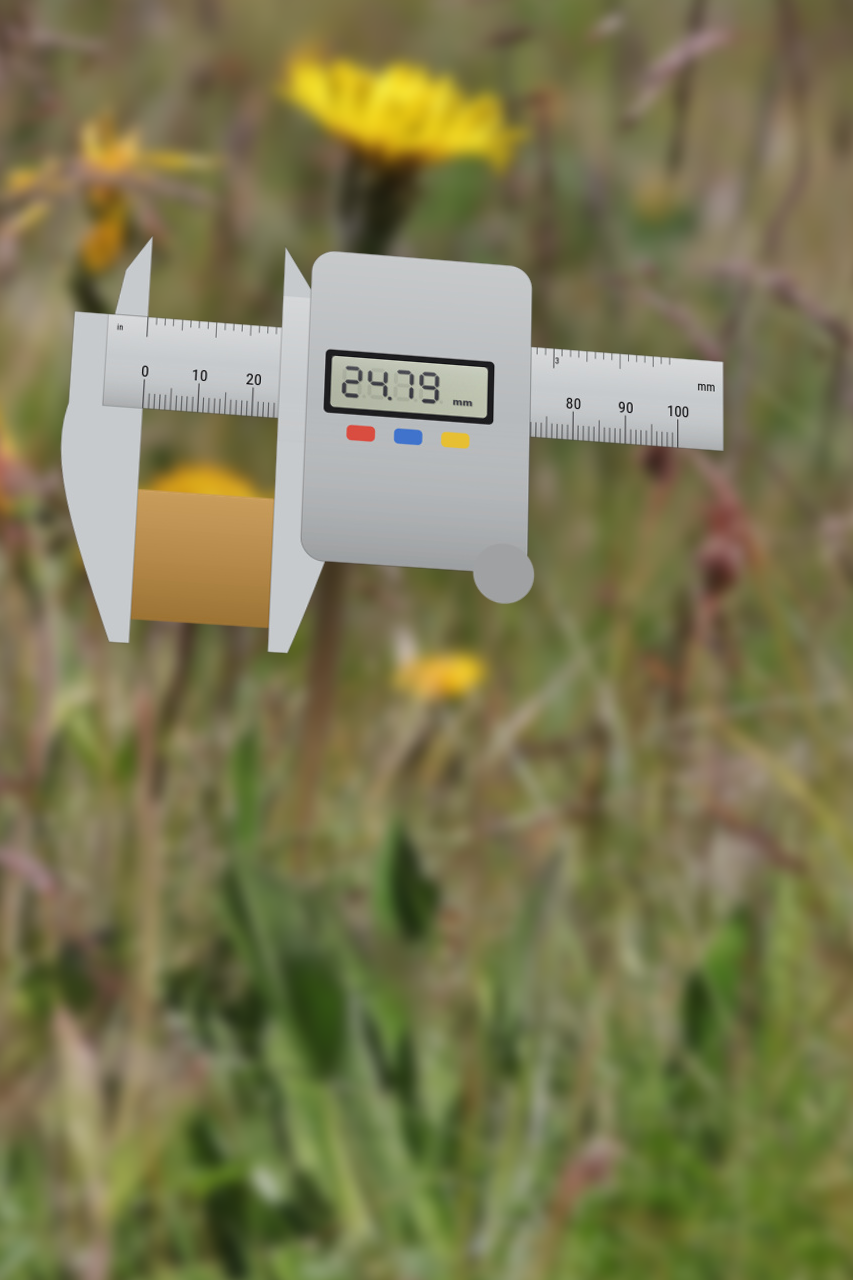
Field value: {"value": 24.79, "unit": "mm"}
